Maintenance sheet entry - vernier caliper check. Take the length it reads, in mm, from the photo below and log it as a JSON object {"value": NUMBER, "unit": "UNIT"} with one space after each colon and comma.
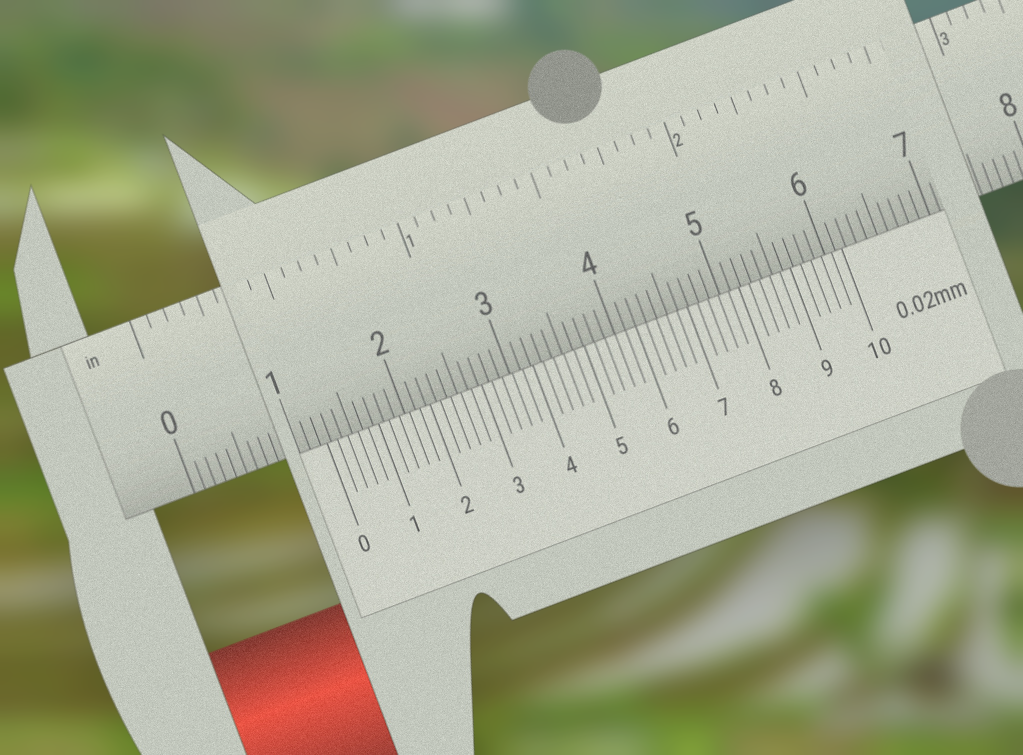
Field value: {"value": 12.6, "unit": "mm"}
